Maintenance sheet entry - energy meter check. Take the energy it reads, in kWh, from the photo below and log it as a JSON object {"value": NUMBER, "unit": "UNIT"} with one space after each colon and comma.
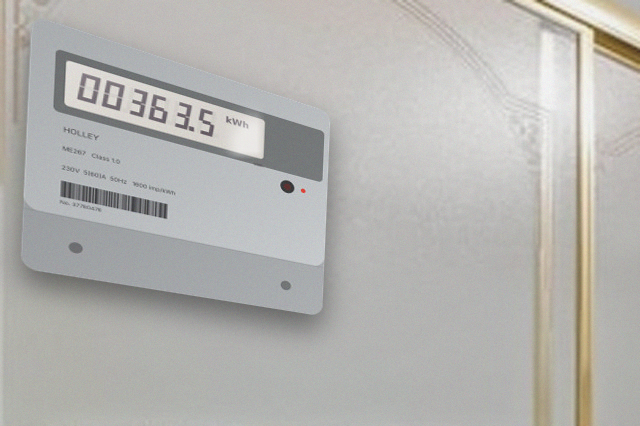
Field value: {"value": 363.5, "unit": "kWh"}
